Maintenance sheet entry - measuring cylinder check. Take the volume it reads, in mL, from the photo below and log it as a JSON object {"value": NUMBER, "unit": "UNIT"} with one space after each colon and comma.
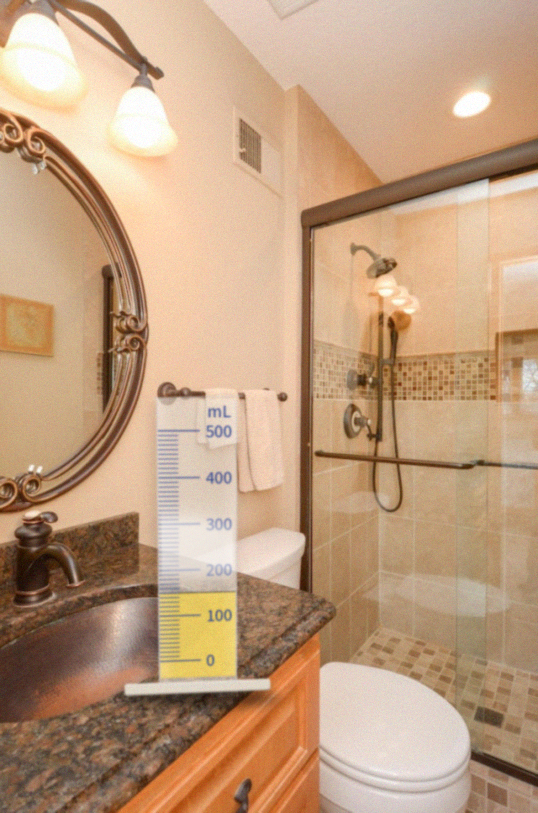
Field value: {"value": 150, "unit": "mL"}
